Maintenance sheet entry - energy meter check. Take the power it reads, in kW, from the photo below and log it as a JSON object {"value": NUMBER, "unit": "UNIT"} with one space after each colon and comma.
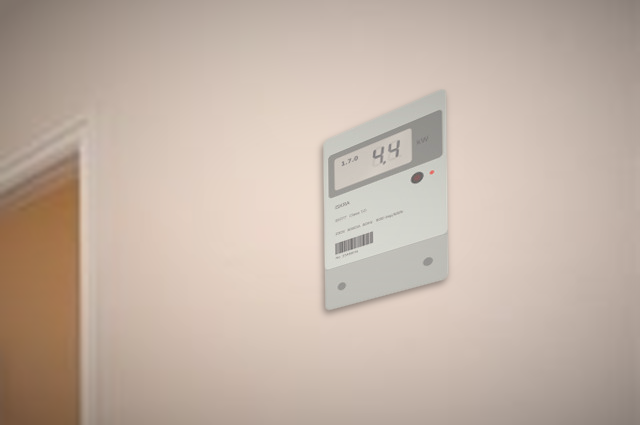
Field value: {"value": 4.4, "unit": "kW"}
